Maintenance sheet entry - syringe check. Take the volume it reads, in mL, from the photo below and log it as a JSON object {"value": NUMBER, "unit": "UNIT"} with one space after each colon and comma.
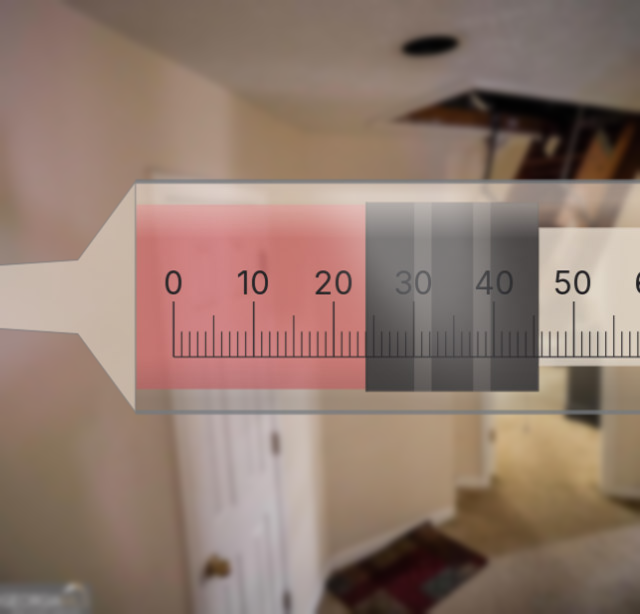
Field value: {"value": 24, "unit": "mL"}
